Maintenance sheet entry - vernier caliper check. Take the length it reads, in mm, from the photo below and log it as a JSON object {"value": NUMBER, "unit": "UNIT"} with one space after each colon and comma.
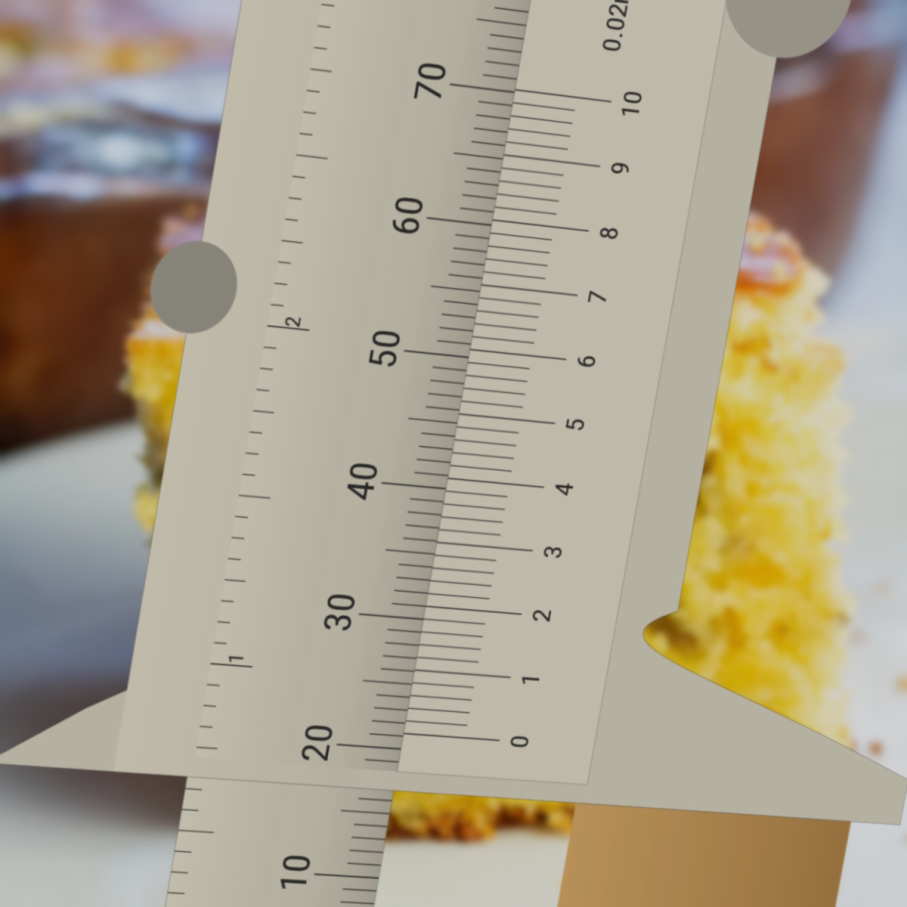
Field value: {"value": 21.2, "unit": "mm"}
